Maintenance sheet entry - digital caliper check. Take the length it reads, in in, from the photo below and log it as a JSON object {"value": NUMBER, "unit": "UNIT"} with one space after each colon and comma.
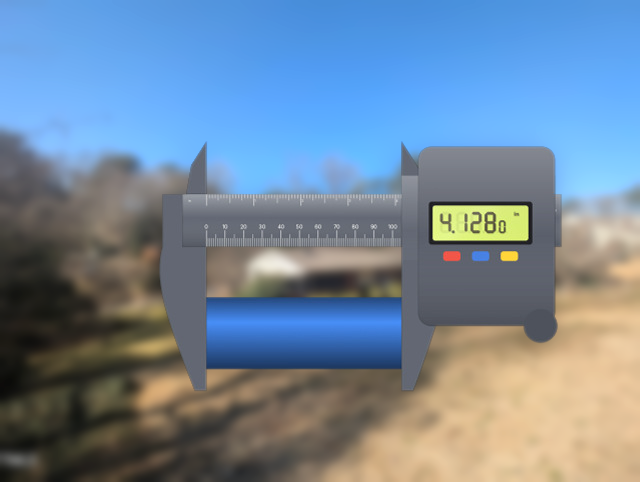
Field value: {"value": 4.1280, "unit": "in"}
